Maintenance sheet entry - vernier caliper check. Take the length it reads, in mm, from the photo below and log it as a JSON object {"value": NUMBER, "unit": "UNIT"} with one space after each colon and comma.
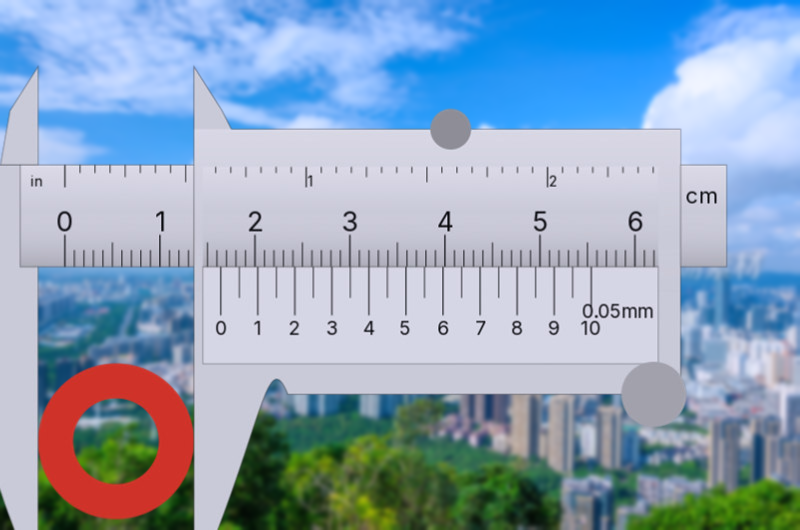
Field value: {"value": 16.4, "unit": "mm"}
